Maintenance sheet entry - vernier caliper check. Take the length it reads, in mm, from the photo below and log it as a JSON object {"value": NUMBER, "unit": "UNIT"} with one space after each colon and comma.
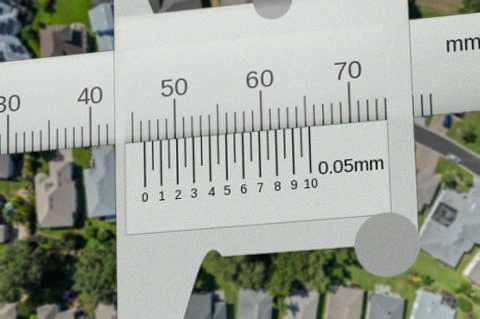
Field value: {"value": 46.4, "unit": "mm"}
